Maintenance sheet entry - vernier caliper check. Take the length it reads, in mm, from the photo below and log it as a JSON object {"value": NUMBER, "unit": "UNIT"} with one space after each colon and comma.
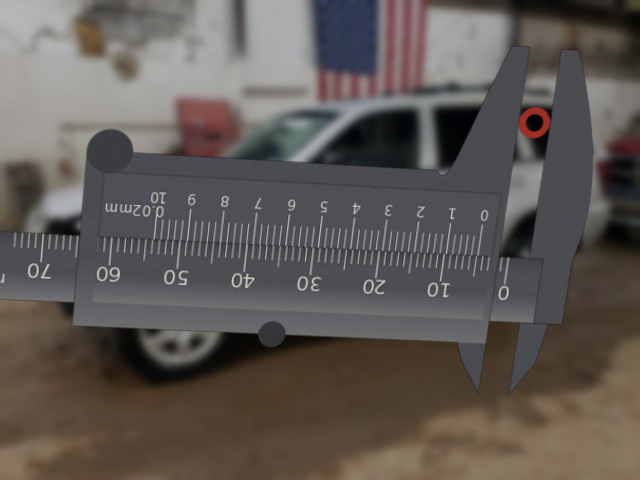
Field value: {"value": 4.8, "unit": "mm"}
